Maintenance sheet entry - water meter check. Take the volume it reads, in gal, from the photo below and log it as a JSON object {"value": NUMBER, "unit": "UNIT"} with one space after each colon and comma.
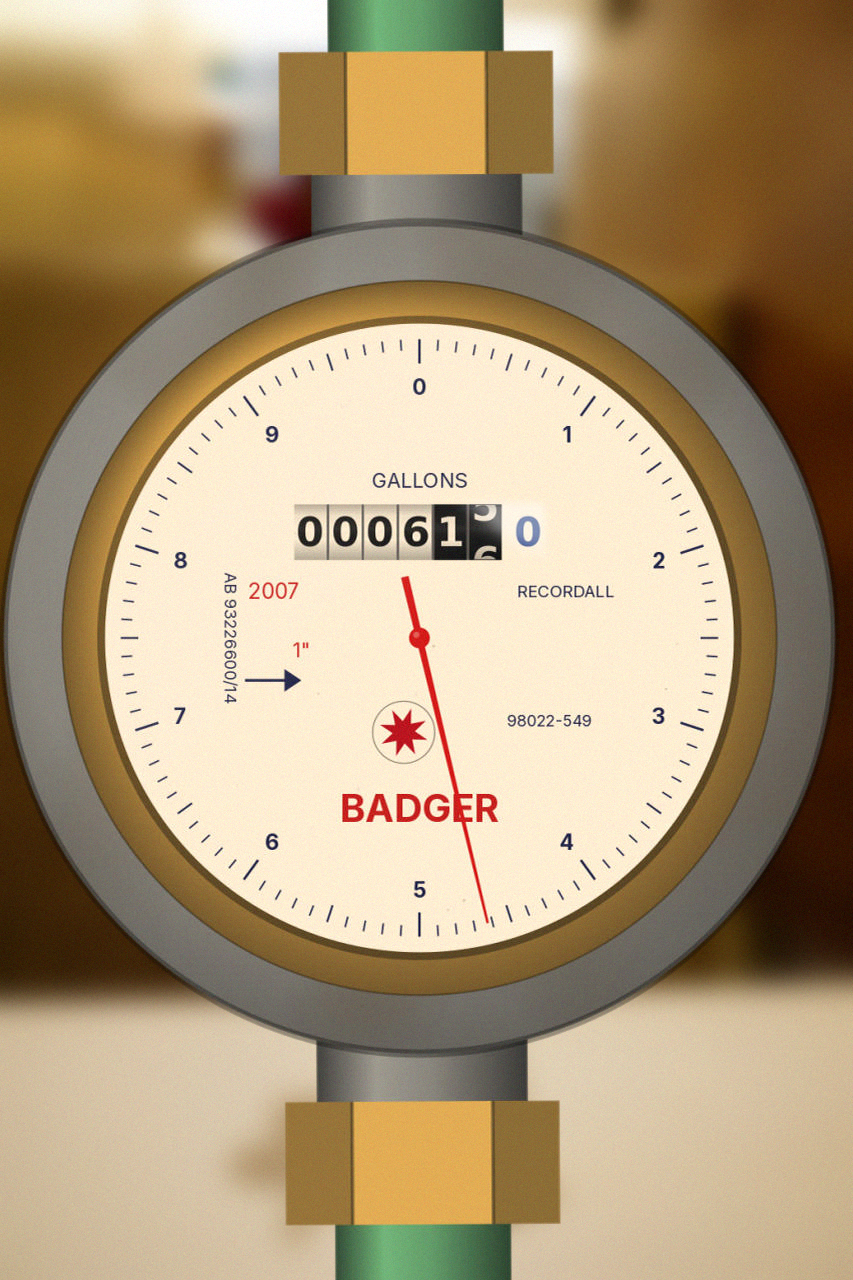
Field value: {"value": 6154.6, "unit": "gal"}
